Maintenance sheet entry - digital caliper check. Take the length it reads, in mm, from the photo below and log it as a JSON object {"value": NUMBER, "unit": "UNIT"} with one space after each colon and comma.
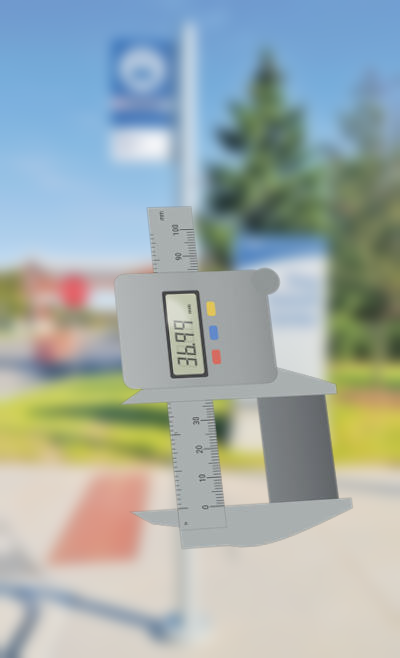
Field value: {"value": 36.99, "unit": "mm"}
